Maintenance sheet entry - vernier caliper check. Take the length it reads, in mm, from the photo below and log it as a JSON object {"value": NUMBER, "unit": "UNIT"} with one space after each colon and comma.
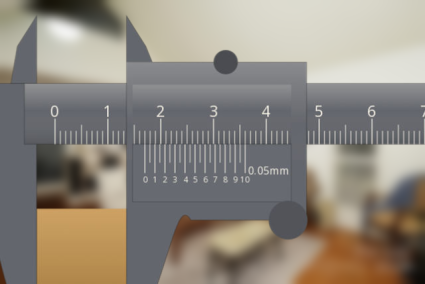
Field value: {"value": 17.0, "unit": "mm"}
